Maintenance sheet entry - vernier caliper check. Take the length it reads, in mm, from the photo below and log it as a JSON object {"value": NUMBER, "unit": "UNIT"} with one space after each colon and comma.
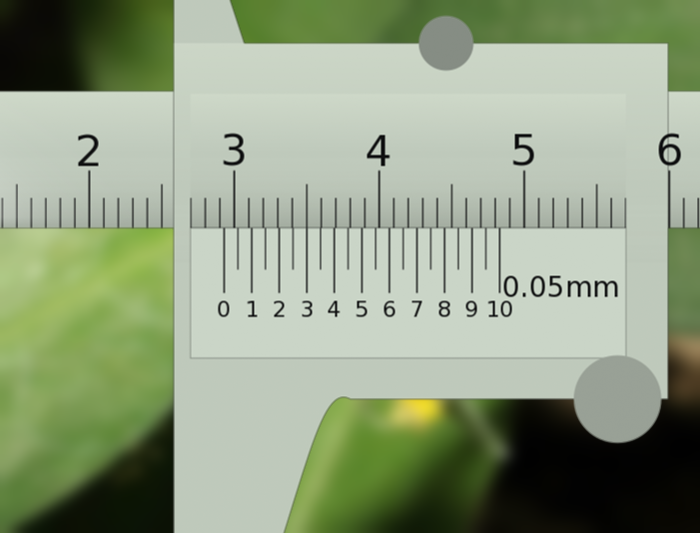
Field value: {"value": 29.3, "unit": "mm"}
